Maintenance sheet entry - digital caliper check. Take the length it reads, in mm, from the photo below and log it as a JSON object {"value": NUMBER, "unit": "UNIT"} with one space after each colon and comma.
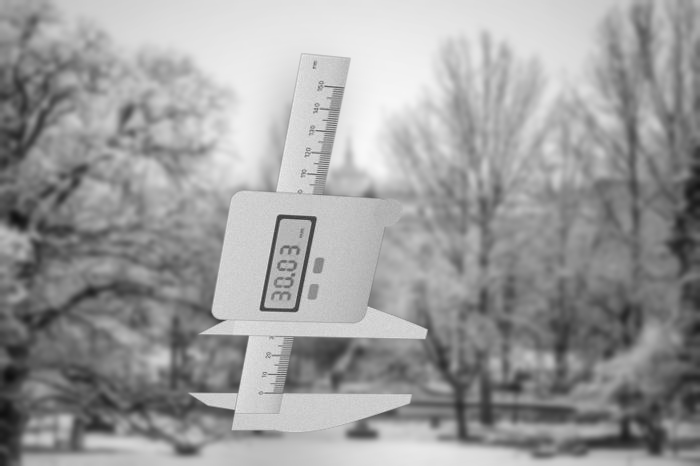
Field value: {"value": 30.03, "unit": "mm"}
